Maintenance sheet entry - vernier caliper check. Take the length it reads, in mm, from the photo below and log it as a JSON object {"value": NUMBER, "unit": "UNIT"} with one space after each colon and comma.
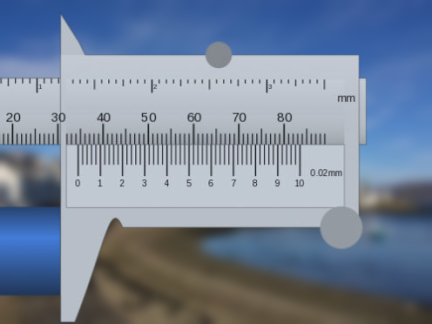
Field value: {"value": 34.5, "unit": "mm"}
